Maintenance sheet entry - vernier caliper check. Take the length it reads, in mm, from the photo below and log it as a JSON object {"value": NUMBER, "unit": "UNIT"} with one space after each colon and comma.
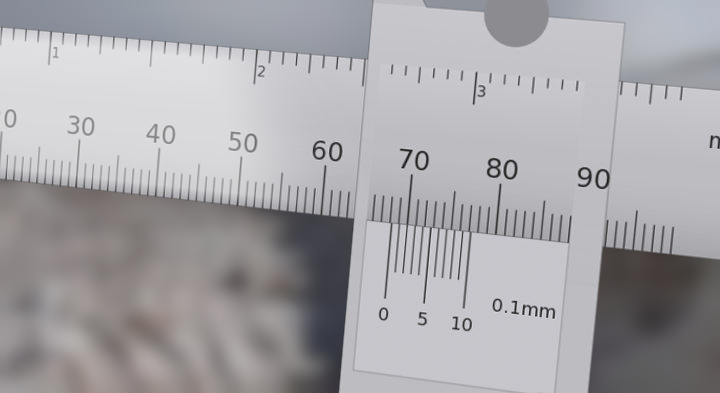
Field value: {"value": 68.2, "unit": "mm"}
